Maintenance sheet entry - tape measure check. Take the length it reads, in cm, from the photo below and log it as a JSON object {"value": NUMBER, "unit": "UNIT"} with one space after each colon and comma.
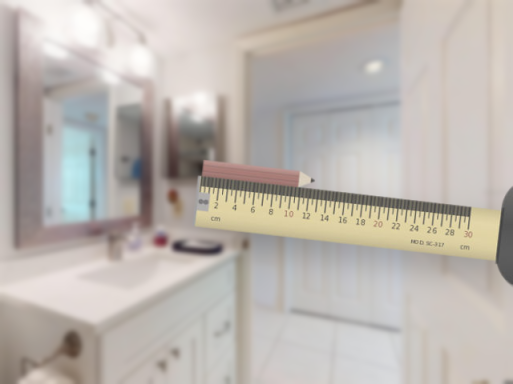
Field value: {"value": 12.5, "unit": "cm"}
